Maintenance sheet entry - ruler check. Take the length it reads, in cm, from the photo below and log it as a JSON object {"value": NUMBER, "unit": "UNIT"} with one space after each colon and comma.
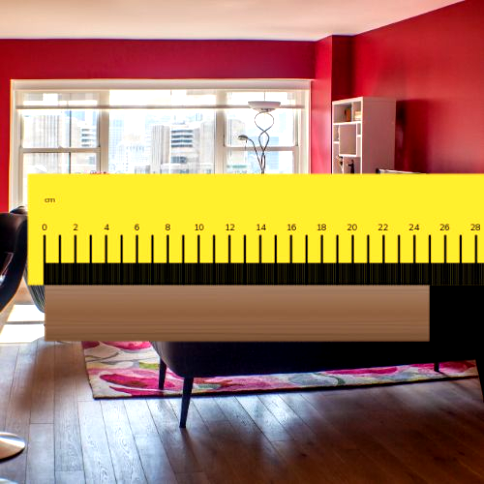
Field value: {"value": 25, "unit": "cm"}
